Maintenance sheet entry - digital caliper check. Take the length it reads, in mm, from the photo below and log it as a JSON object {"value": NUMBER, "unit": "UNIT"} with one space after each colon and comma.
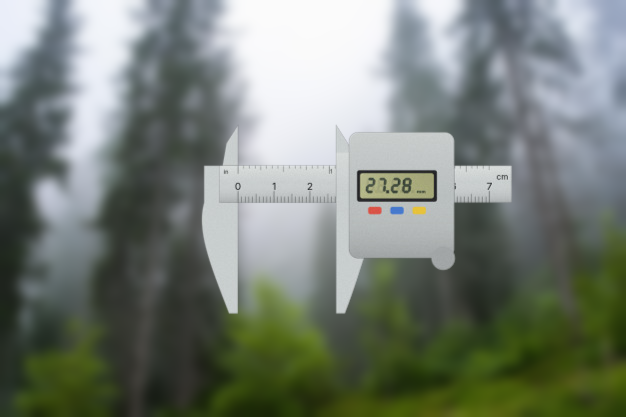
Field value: {"value": 27.28, "unit": "mm"}
